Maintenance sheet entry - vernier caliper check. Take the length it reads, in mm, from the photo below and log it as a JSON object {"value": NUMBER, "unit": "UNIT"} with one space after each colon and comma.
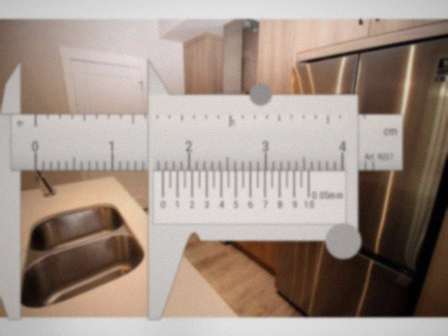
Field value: {"value": 16.6, "unit": "mm"}
